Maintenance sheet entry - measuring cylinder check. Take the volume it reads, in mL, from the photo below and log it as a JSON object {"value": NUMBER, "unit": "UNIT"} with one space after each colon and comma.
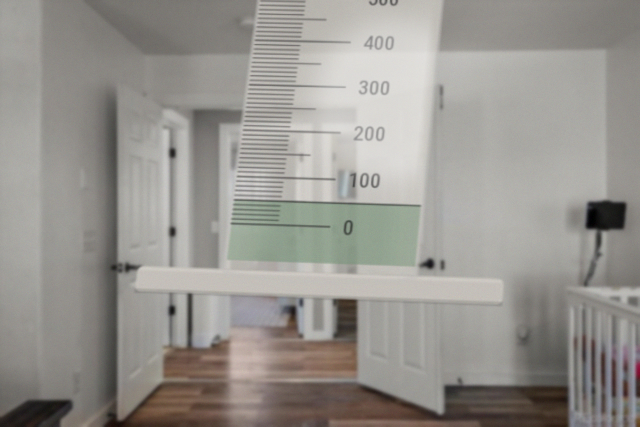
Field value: {"value": 50, "unit": "mL"}
